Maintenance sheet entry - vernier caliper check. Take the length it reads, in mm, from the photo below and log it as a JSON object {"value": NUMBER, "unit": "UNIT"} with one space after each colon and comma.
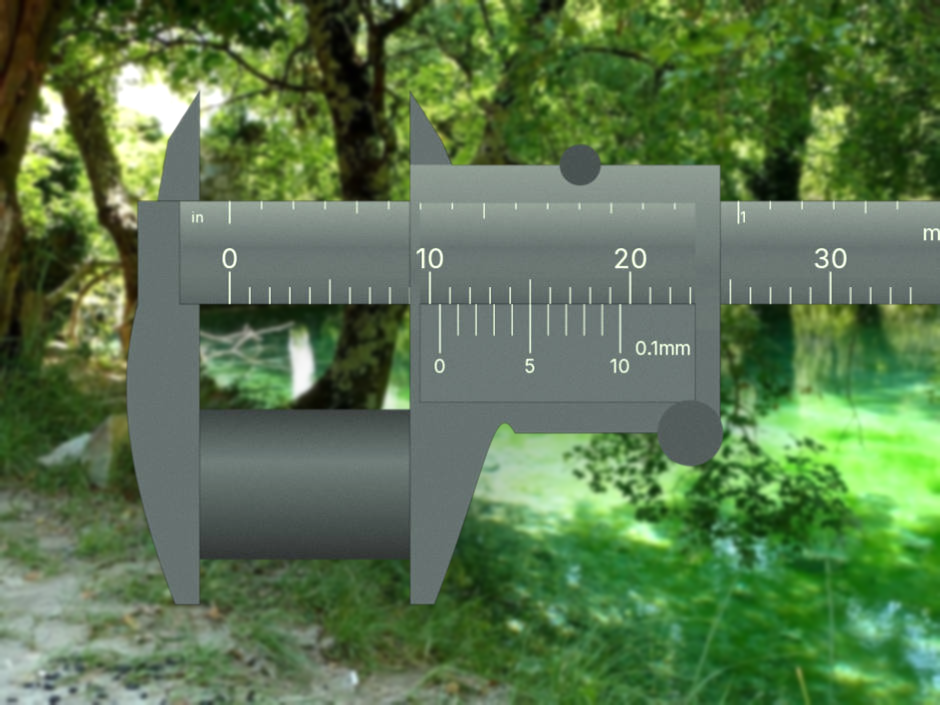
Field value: {"value": 10.5, "unit": "mm"}
